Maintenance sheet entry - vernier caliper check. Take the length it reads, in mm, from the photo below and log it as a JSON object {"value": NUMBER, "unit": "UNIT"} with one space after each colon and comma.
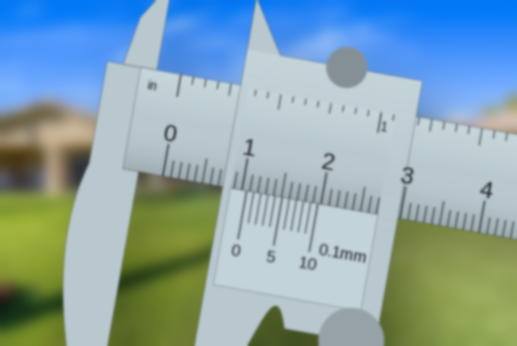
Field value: {"value": 10.6, "unit": "mm"}
